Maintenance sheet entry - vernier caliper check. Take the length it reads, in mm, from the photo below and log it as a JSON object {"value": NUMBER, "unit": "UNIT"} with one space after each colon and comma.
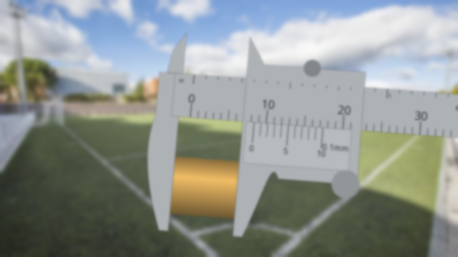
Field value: {"value": 8.4, "unit": "mm"}
